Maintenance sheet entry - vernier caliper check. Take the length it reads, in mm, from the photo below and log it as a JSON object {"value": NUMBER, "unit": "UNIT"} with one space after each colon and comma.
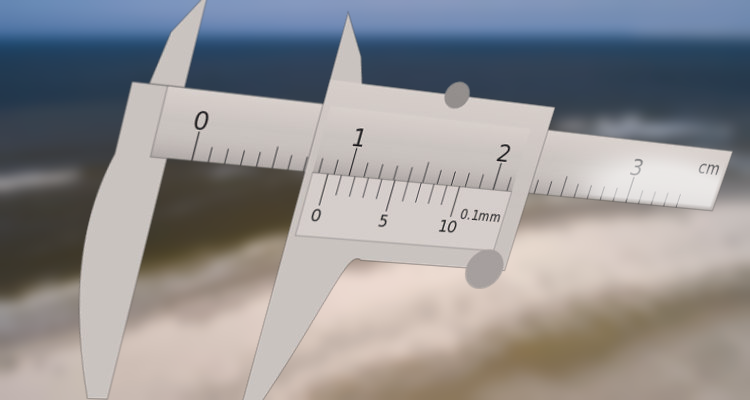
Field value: {"value": 8.6, "unit": "mm"}
